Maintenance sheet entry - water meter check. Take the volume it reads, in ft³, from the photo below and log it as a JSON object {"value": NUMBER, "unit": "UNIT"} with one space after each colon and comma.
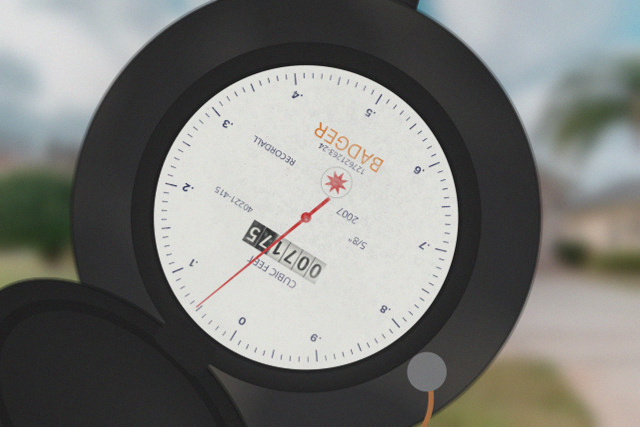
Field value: {"value": 7175.05, "unit": "ft³"}
